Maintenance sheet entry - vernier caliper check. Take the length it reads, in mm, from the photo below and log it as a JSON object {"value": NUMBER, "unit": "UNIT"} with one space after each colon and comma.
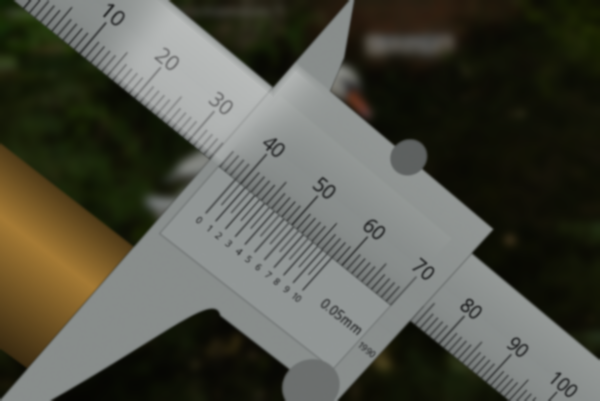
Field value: {"value": 39.0, "unit": "mm"}
